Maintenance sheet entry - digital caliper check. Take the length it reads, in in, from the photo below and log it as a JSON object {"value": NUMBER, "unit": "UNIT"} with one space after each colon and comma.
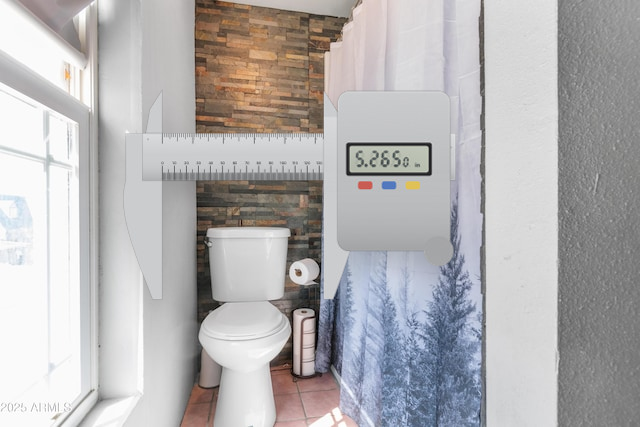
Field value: {"value": 5.2650, "unit": "in"}
